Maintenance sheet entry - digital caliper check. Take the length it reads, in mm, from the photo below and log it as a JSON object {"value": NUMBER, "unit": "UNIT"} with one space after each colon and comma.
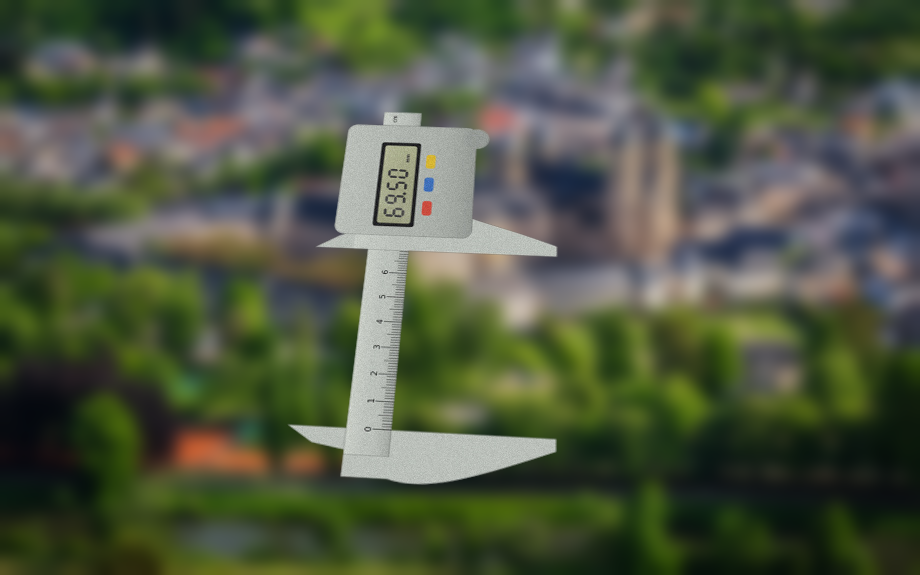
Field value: {"value": 69.50, "unit": "mm"}
